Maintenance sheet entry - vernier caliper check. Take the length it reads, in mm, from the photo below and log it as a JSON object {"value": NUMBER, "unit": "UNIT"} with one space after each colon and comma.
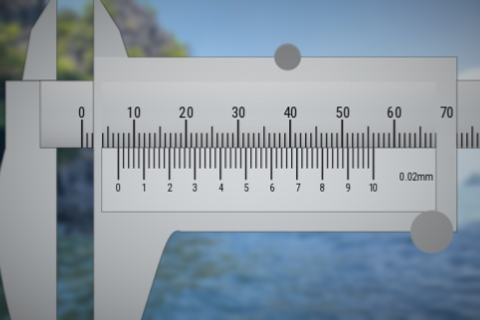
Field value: {"value": 7.0, "unit": "mm"}
